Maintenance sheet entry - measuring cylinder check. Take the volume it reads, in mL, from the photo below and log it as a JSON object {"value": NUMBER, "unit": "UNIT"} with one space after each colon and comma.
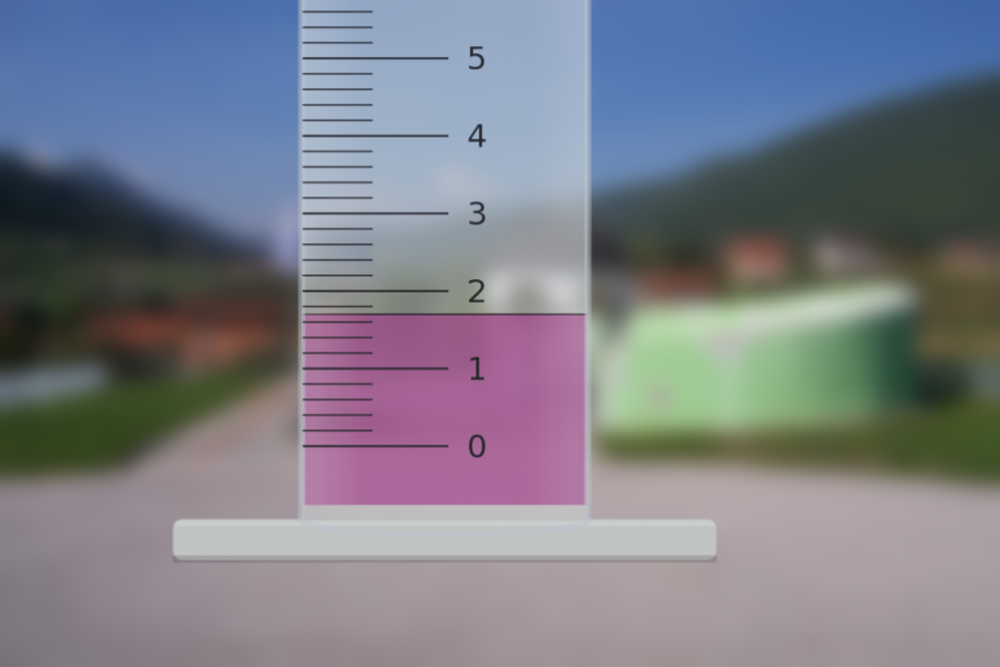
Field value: {"value": 1.7, "unit": "mL"}
